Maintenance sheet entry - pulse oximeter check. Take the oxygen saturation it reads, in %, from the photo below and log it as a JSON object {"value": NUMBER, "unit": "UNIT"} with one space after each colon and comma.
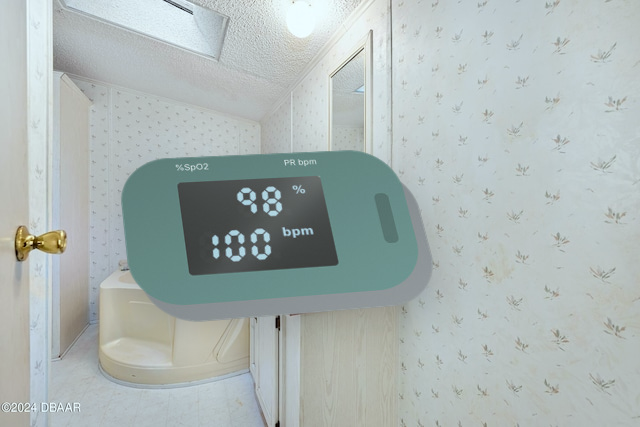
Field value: {"value": 98, "unit": "%"}
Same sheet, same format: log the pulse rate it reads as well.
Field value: {"value": 100, "unit": "bpm"}
